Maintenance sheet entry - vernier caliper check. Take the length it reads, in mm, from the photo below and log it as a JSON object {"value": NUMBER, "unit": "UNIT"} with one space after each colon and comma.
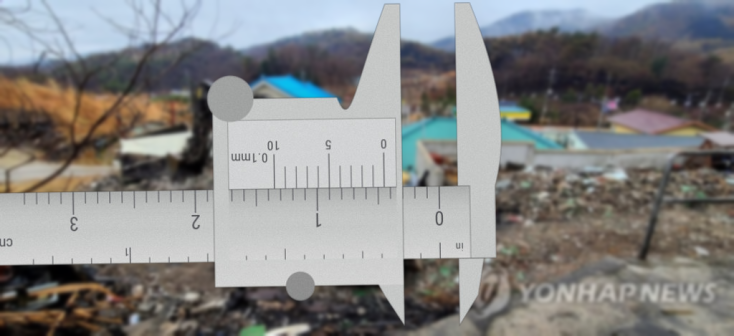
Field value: {"value": 4.5, "unit": "mm"}
